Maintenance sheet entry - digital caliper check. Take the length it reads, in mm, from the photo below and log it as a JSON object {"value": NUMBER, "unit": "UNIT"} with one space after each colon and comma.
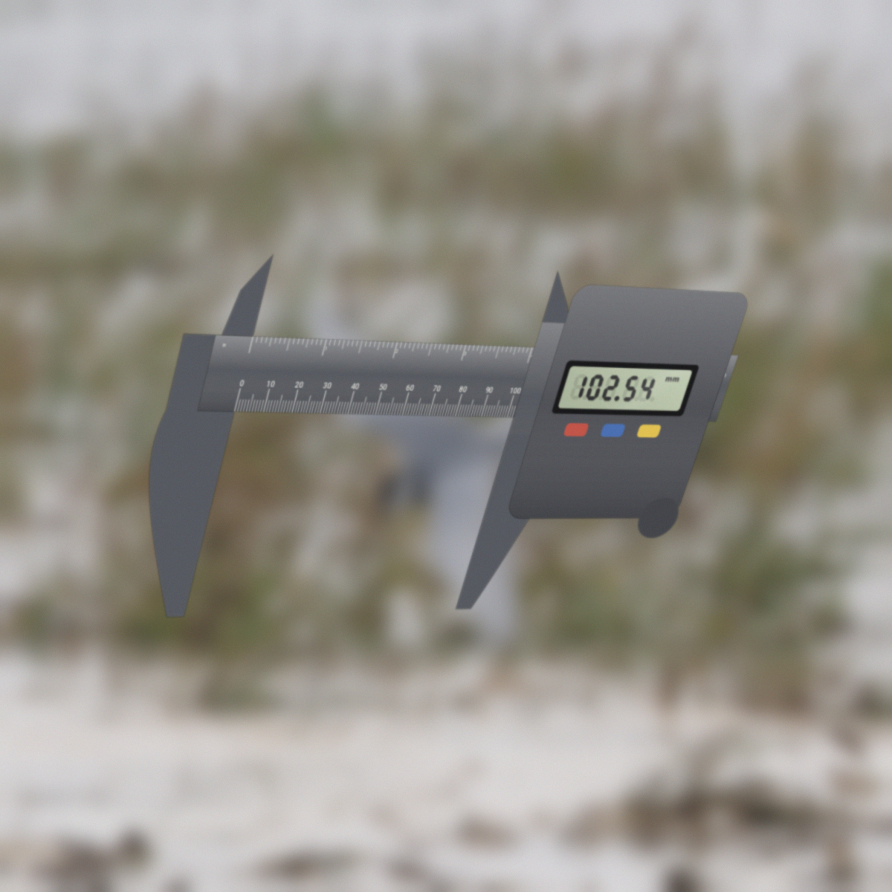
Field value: {"value": 102.54, "unit": "mm"}
